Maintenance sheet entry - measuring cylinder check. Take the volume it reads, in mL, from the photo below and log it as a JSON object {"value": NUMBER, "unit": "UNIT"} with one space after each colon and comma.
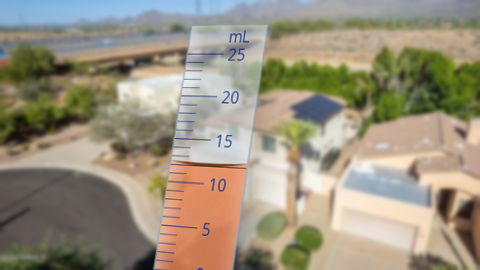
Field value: {"value": 12, "unit": "mL"}
